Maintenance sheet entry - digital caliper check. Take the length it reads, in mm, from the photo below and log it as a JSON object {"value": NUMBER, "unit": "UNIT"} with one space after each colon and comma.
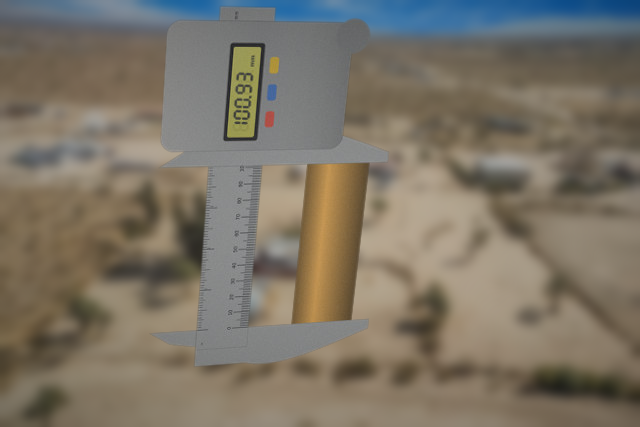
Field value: {"value": 100.93, "unit": "mm"}
